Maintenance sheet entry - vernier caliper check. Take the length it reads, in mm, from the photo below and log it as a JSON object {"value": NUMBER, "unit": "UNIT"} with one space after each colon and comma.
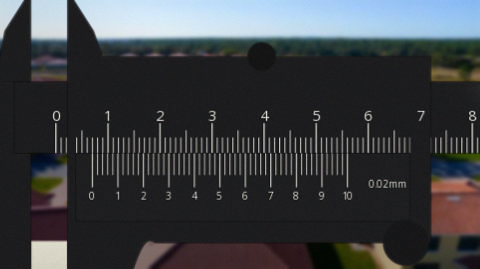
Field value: {"value": 7.0, "unit": "mm"}
